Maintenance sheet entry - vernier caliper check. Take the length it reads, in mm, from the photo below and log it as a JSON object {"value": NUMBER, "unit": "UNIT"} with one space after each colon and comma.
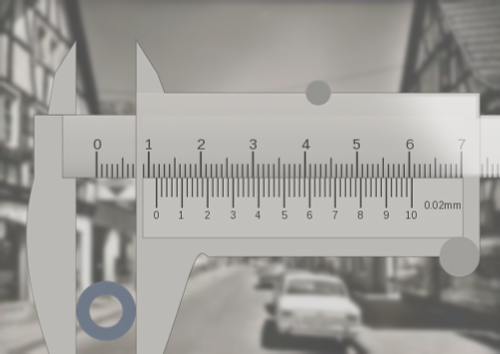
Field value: {"value": 11.5, "unit": "mm"}
